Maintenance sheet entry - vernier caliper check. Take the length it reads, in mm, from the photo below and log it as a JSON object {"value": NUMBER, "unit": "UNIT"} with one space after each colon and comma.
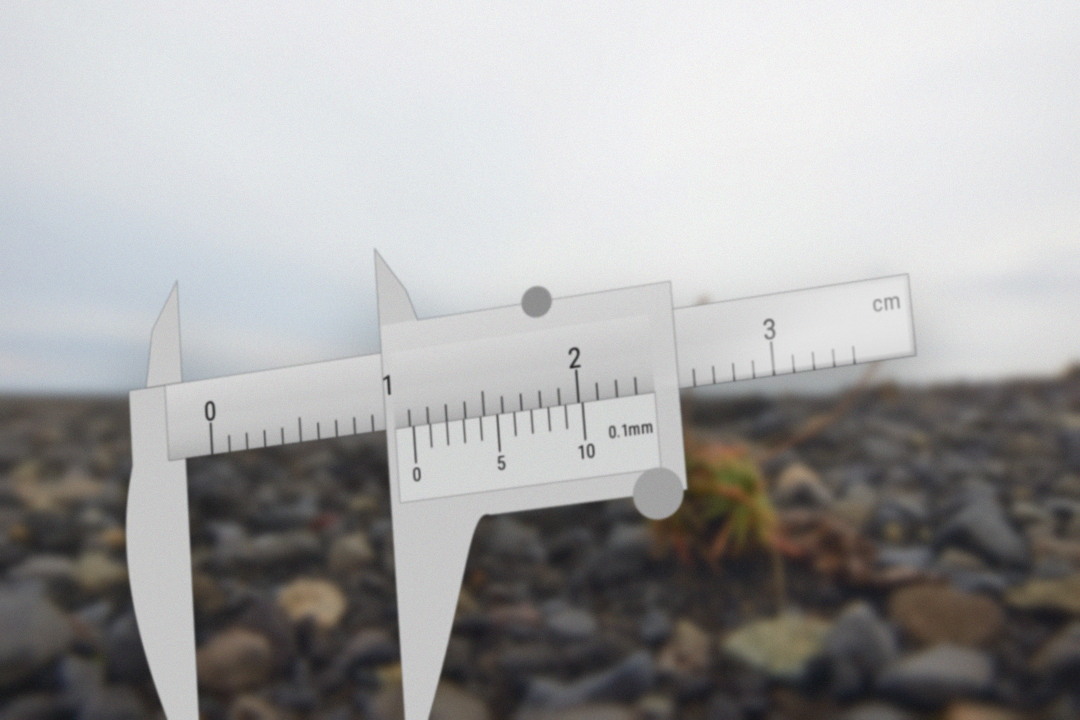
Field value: {"value": 11.2, "unit": "mm"}
